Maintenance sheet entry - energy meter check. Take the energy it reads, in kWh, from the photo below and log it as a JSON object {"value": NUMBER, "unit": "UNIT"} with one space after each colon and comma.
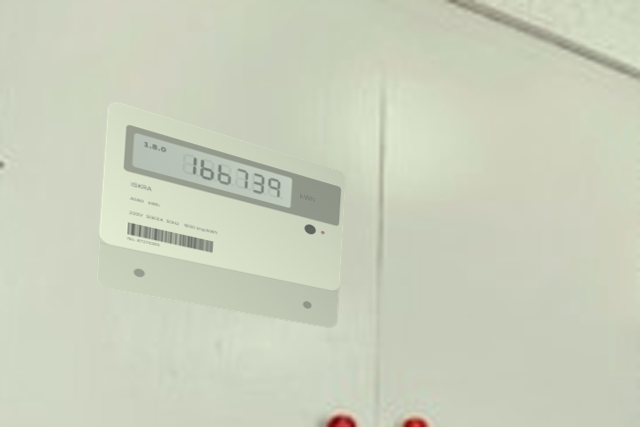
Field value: {"value": 166739, "unit": "kWh"}
